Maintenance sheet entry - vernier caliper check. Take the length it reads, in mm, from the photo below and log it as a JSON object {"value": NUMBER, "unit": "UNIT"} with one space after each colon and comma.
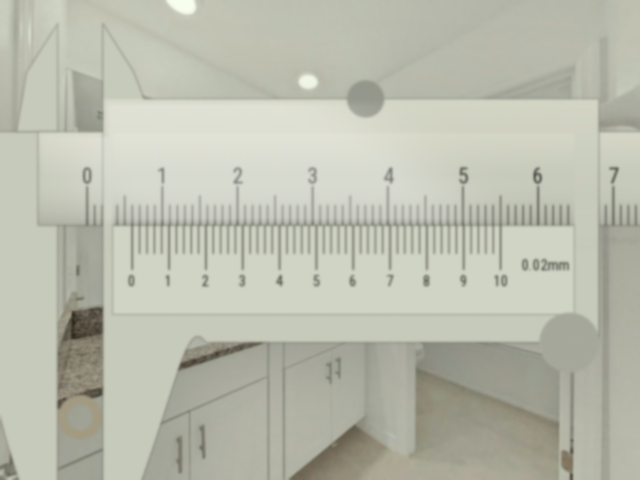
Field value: {"value": 6.0, "unit": "mm"}
